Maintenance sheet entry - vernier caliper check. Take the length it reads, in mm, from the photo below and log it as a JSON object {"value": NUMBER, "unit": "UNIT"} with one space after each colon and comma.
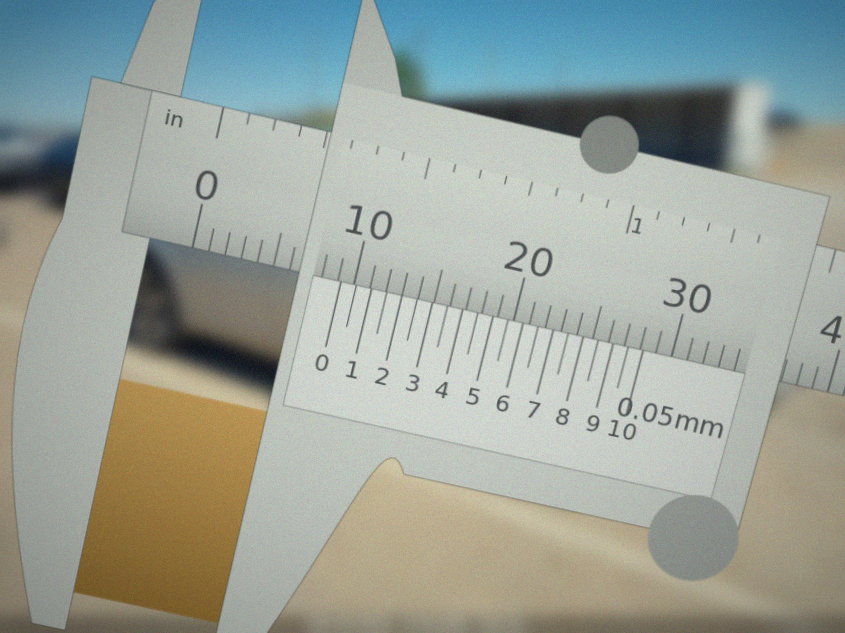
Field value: {"value": 9.2, "unit": "mm"}
